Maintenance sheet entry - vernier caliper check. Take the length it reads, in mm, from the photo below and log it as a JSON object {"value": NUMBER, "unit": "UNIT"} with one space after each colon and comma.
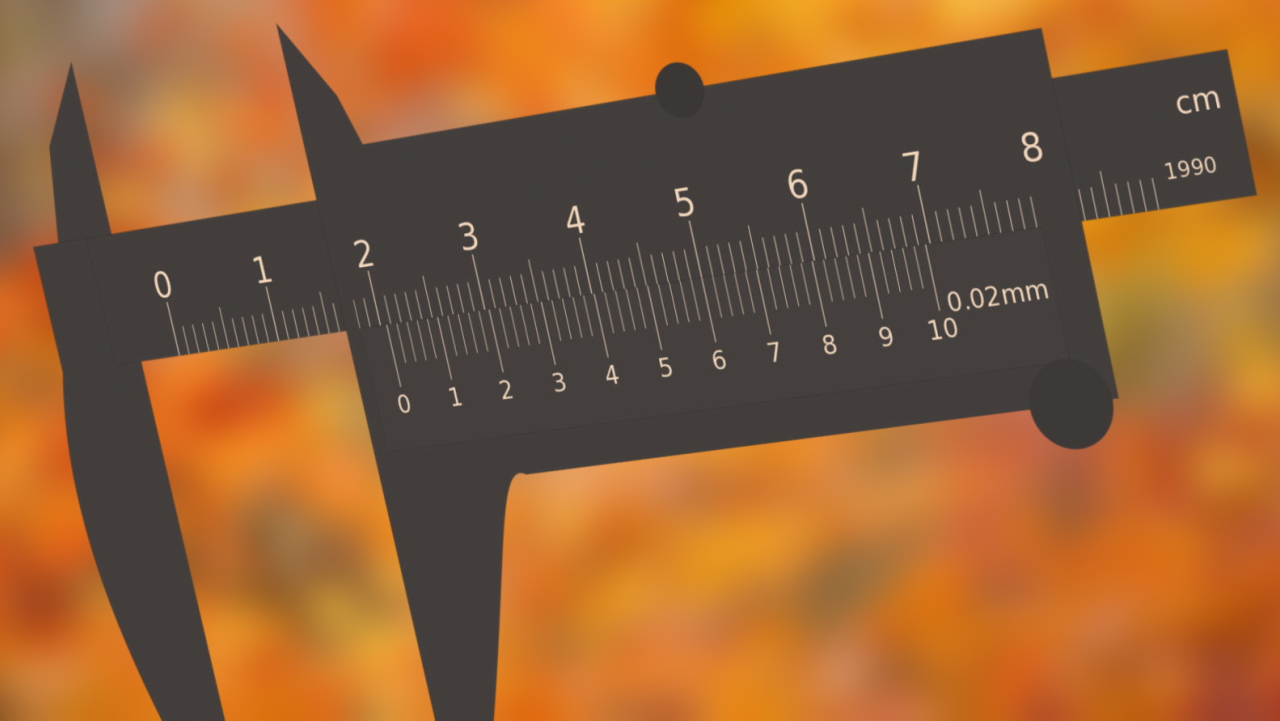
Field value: {"value": 20.6, "unit": "mm"}
